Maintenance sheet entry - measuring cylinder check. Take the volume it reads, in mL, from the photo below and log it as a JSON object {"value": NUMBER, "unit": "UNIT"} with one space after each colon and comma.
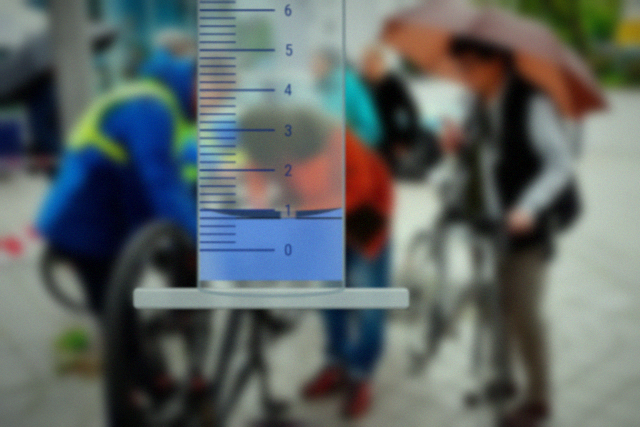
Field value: {"value": 0.8, "unit": "mL"}
